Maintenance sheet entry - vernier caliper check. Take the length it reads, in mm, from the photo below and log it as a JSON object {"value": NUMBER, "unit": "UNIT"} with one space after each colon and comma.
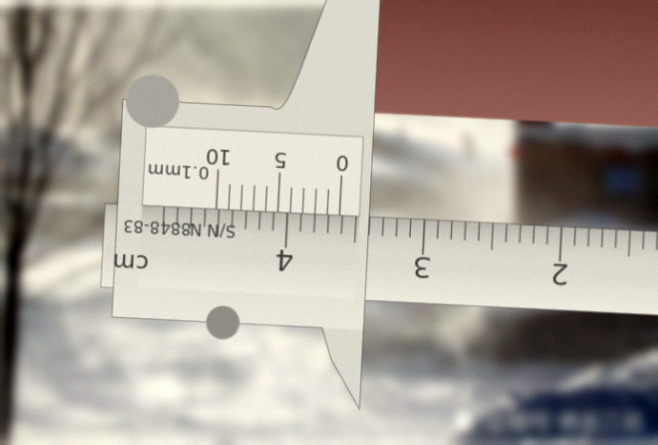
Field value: {"value": 36.2, "unit": "mm"}
